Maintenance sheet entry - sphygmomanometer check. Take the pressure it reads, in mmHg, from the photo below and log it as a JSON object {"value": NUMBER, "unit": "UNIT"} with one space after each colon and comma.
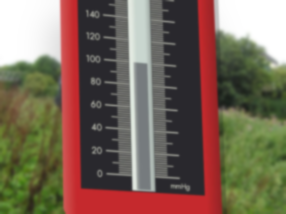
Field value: {"value": 100, "unit": "mmHg"}
